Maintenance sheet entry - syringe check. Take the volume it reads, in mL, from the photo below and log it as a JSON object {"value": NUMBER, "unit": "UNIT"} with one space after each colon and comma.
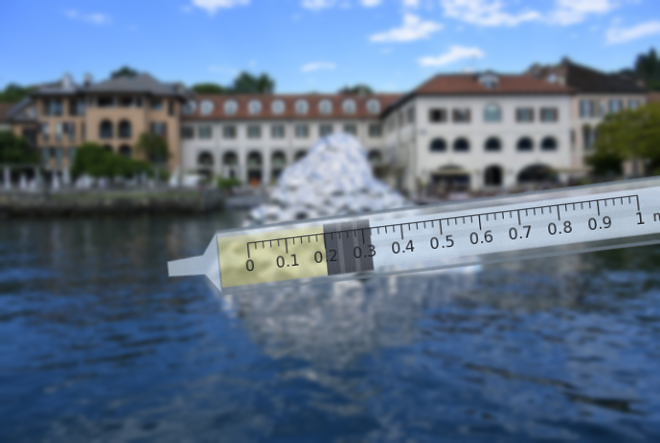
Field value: {"value": 0.2, "unit": "mL"}
